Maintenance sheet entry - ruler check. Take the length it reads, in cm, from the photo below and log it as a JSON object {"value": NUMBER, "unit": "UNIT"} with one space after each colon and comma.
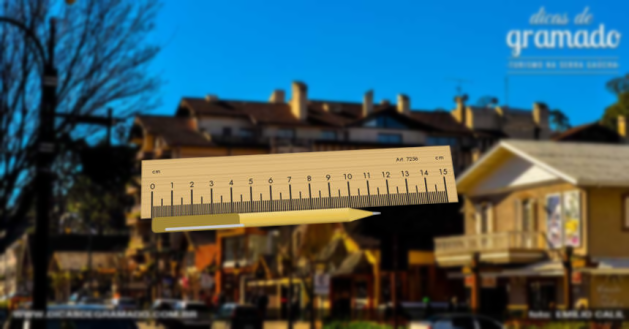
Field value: {"value": 11.5, "unit": "cm"}
